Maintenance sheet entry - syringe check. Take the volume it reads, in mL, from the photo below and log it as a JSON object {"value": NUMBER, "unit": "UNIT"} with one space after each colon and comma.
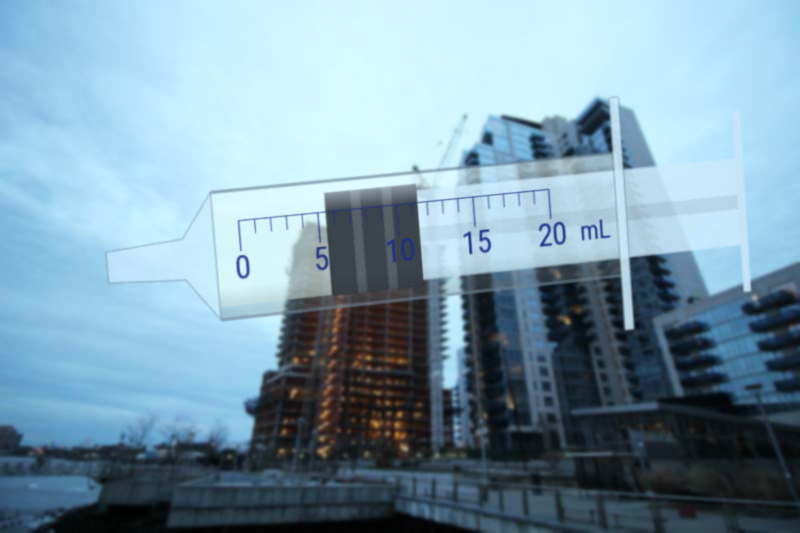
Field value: {"value": 5.5, "unit": "mL"}
